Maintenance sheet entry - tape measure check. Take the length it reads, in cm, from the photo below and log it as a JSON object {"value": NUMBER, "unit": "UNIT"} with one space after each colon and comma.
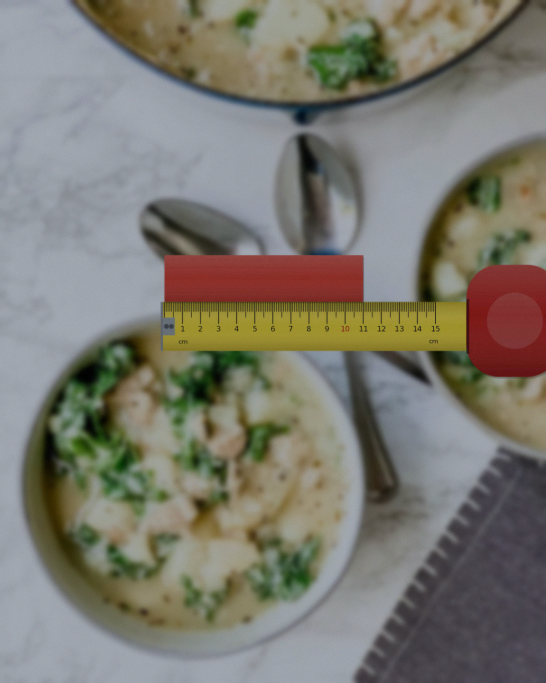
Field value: {"value": 11, "unit": "cm"}
